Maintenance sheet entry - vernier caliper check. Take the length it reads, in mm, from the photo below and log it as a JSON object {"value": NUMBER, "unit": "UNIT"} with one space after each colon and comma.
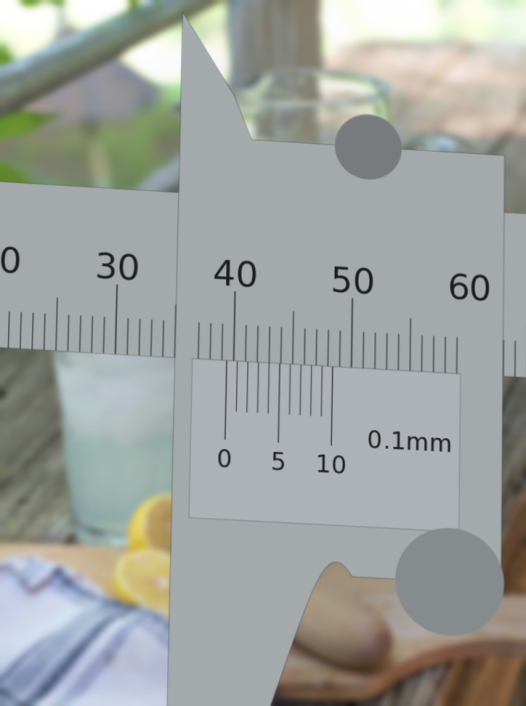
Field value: {"value": 39.4, "unit": "mm"}
